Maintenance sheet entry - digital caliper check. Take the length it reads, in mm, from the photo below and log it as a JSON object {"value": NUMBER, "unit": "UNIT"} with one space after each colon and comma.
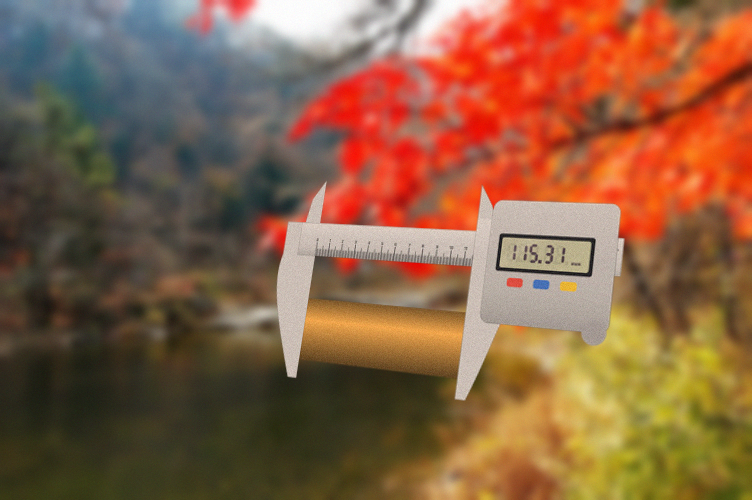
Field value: {"value": 115.31, "unit": "mm"}
